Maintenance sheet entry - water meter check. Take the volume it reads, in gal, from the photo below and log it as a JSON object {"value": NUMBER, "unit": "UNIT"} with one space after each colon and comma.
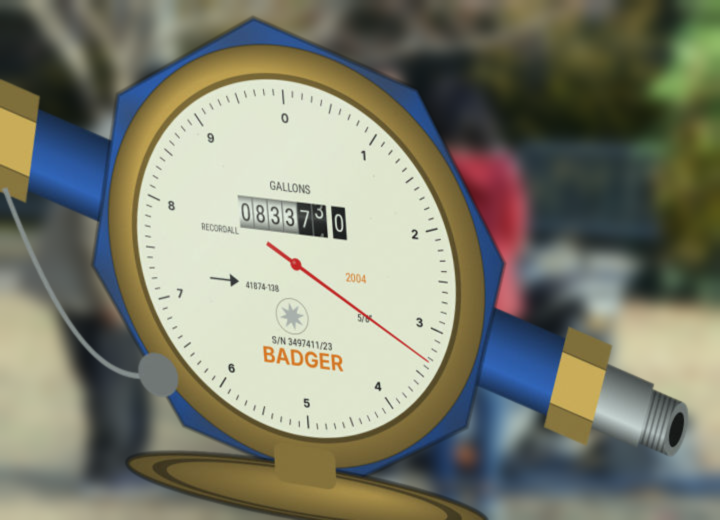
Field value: {"value": 833733.3, "unit": "gal"}
